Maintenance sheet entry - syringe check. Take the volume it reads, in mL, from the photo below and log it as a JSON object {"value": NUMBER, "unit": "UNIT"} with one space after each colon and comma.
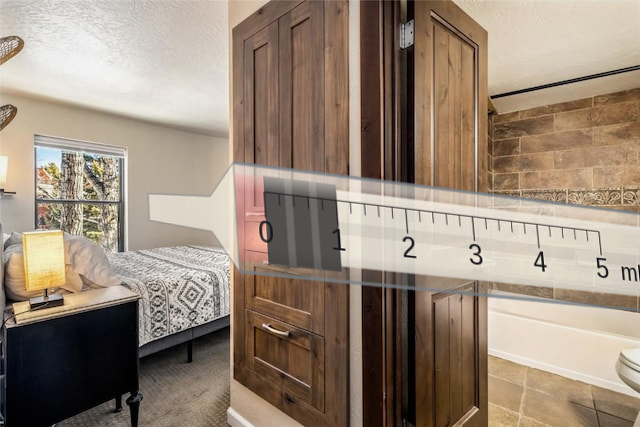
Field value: {"value": 0, "unit": "mL"}
